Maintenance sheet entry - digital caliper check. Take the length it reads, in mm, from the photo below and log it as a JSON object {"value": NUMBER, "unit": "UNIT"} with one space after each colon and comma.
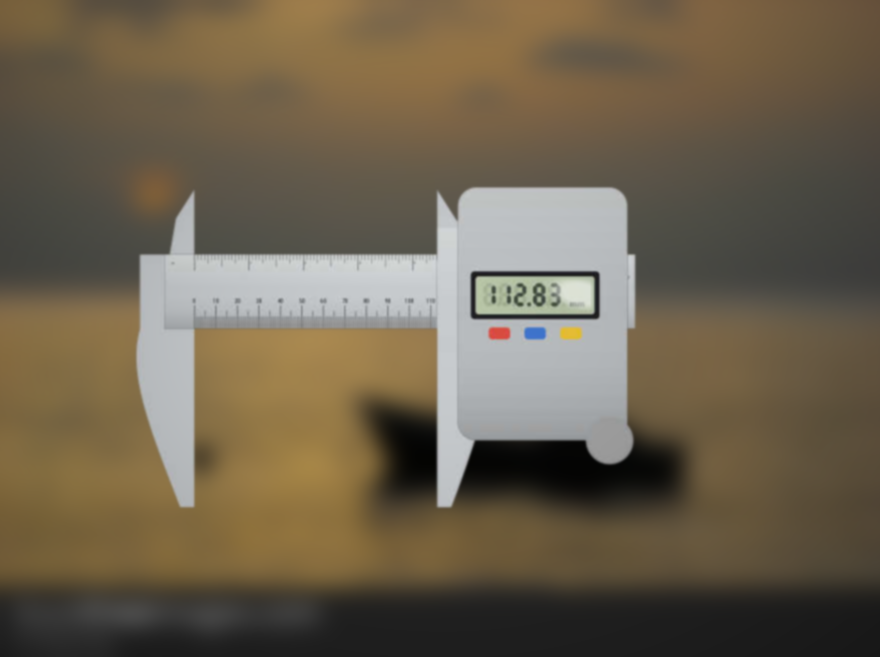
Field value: {"value": 112.83, "unit": "mm"}
